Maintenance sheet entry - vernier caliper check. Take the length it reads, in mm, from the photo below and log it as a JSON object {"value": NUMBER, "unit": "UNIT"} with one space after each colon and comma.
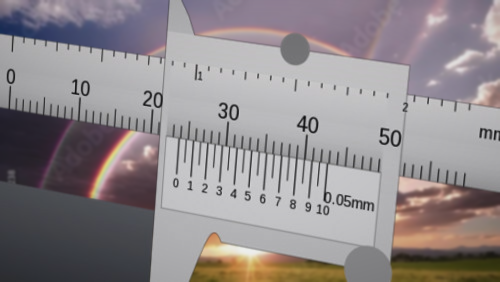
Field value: {"value": 23.8, "unit": "mm"}
